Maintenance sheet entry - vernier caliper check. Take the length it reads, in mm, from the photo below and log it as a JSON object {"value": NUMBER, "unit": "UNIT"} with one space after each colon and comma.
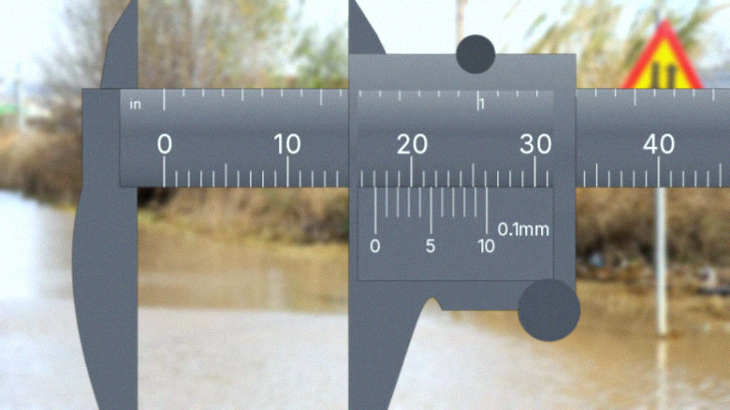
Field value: {"value": 17.1, "unit": "mm"}
